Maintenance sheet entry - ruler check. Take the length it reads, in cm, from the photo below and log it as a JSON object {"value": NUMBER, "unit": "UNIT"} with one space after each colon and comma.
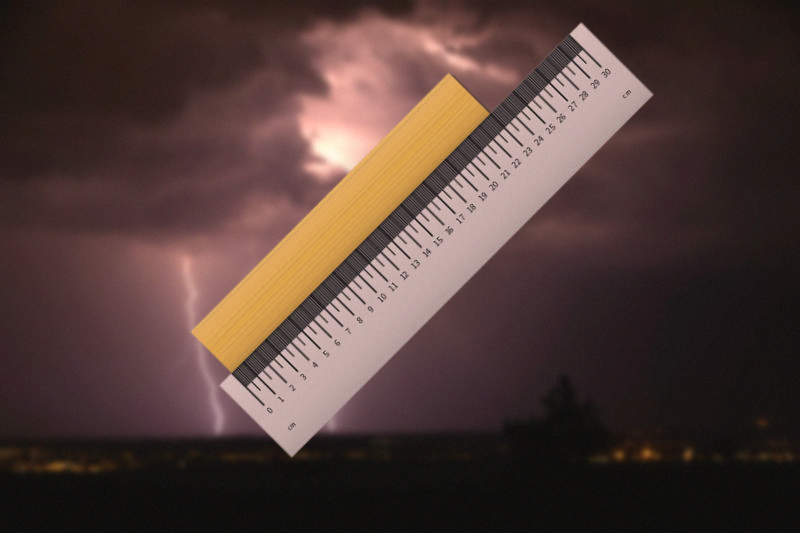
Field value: {"value": 23, "unit": "cm"}
